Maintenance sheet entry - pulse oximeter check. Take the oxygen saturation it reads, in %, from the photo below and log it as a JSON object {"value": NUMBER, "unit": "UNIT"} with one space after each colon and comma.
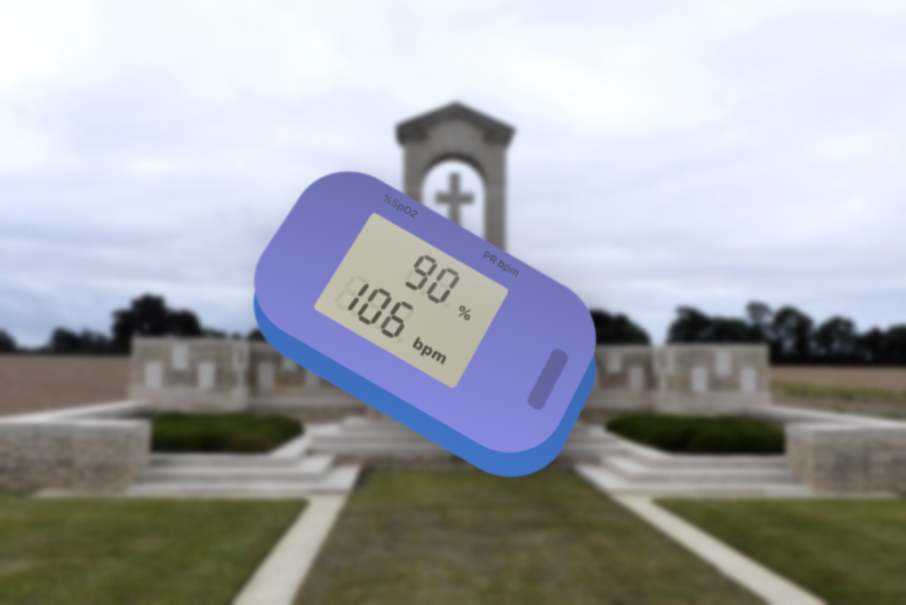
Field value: {"value": 90, "unit": "%"}
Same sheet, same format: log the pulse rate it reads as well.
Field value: {"value": 106, "unit": "bpm"}
